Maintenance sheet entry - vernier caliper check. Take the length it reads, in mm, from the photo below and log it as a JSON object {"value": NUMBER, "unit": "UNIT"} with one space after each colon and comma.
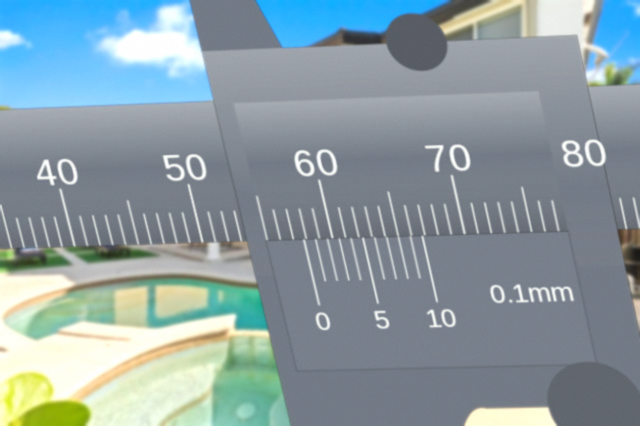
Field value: {"value": 57.8, "unit": "mm"}
